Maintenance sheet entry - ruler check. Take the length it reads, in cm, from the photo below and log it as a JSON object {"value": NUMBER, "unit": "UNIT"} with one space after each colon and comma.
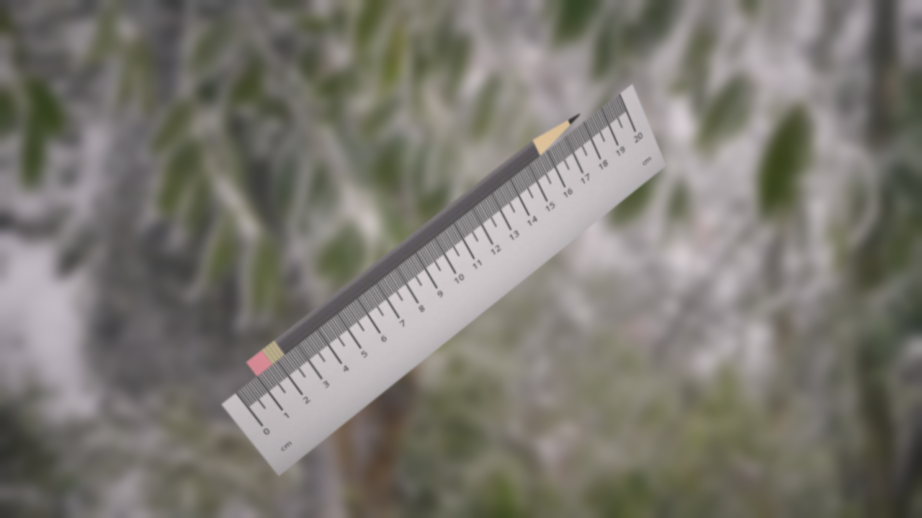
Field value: {"value": 17, "unit": "cm"}
